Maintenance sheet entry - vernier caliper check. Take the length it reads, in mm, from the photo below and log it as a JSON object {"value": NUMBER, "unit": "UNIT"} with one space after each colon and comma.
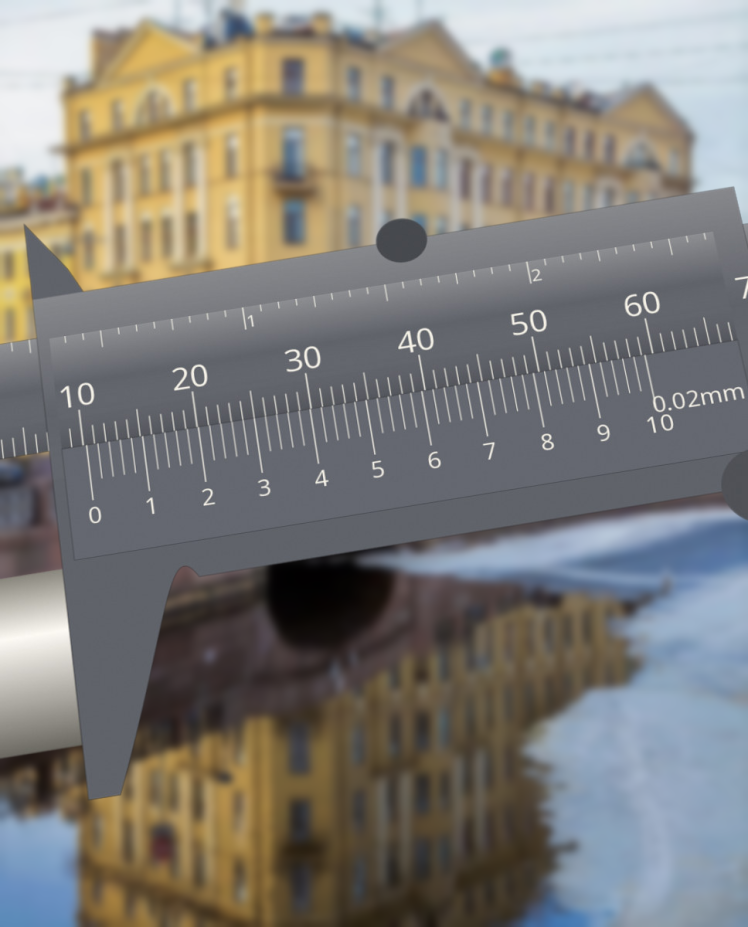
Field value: {"value": 10.3, "unit": "mm"}
